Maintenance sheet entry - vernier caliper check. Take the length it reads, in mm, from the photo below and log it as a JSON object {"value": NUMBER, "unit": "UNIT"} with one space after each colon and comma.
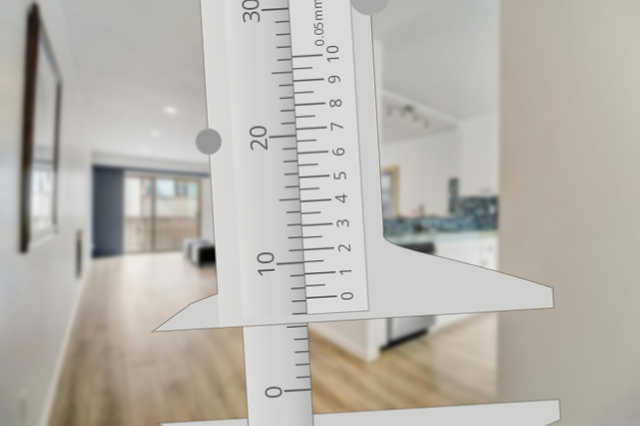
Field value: {"value": 7.2, "unit": "mm"}
